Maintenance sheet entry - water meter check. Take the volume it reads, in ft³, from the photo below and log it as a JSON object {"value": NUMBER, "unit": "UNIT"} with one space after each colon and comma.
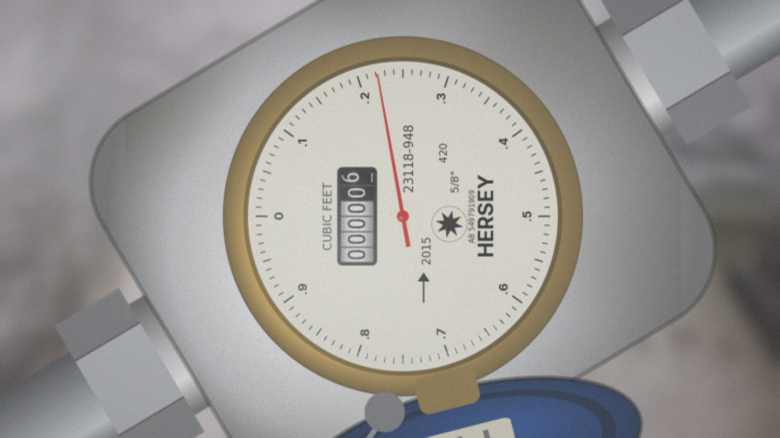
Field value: {"value": 6.22, "unit": "ft³"}
